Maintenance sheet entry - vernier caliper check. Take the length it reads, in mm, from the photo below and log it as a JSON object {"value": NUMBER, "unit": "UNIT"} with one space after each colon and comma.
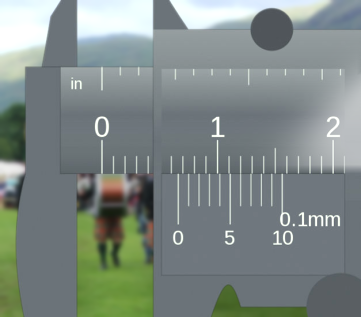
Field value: {"value": 6.6, "unit": "mm"}
